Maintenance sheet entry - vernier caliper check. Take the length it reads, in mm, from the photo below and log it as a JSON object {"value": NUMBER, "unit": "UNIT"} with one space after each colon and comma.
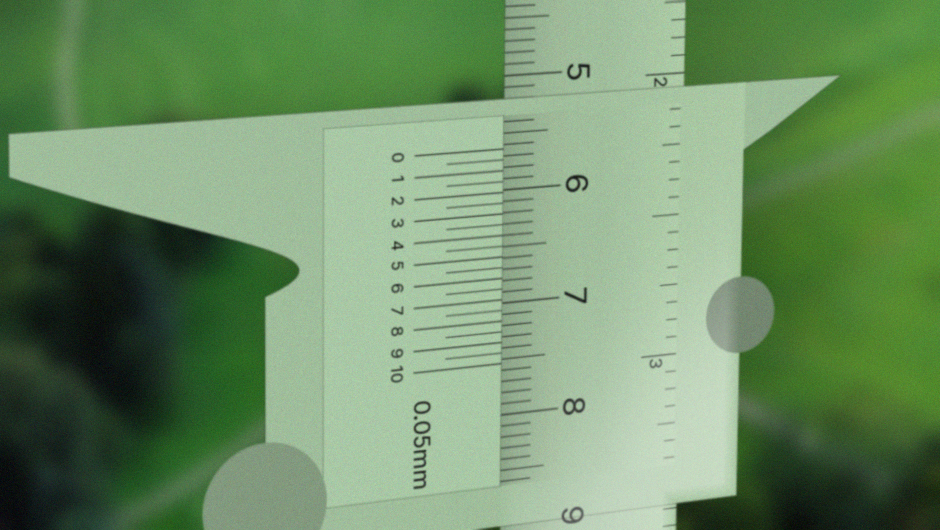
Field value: {"value": 56.4, "unit": "mm"}
